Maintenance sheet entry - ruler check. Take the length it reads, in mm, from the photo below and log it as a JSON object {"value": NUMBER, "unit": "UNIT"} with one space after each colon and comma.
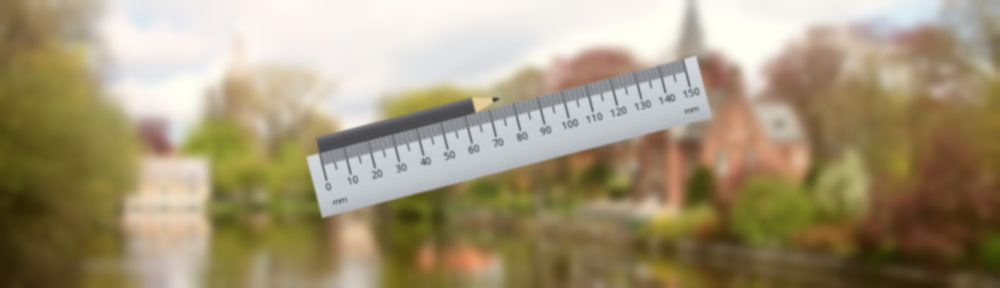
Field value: {"value": 75, "unit": "mm"}
